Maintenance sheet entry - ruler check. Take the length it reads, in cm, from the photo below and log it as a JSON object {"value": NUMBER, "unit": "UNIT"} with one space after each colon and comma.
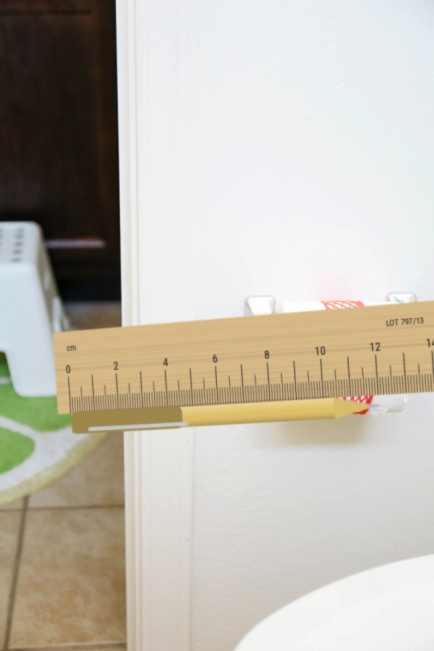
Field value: {"value": 12, "unit": "cm"}
